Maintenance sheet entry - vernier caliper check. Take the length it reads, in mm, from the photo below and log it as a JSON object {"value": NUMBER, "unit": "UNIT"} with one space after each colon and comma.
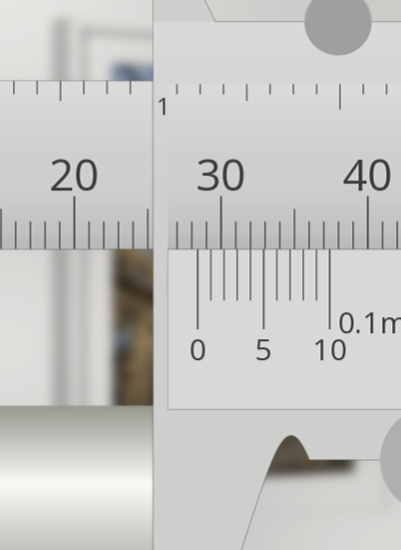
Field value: {"value": 28.4, "unit": "mm"}
